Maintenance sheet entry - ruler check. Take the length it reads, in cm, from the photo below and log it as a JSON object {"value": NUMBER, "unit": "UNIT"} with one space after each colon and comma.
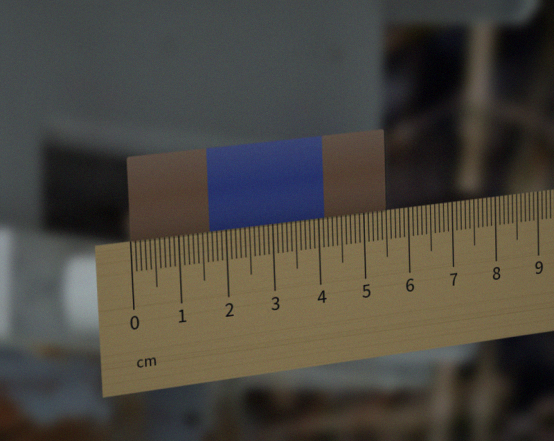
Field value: {"value": 5.5, "unit": "cm"}
